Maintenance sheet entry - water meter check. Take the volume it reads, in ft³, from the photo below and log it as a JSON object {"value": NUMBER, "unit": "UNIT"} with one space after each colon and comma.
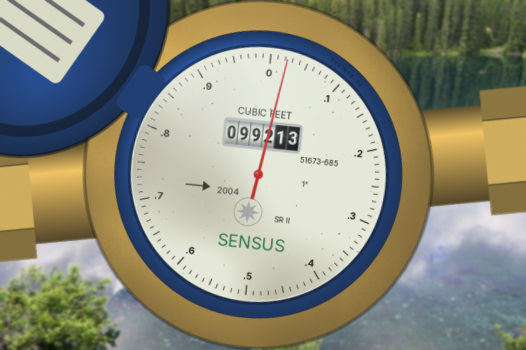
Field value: {"value": 99213.02, "unit": "ft³"}
